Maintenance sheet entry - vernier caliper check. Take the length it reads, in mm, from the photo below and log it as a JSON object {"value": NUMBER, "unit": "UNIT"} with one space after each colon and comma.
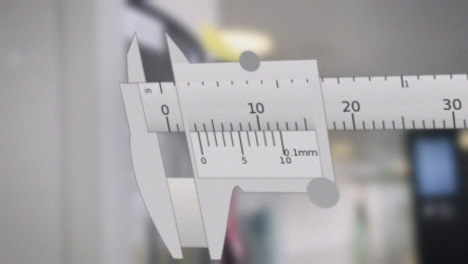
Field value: {"value": 3.2, "unit": "mm"}
